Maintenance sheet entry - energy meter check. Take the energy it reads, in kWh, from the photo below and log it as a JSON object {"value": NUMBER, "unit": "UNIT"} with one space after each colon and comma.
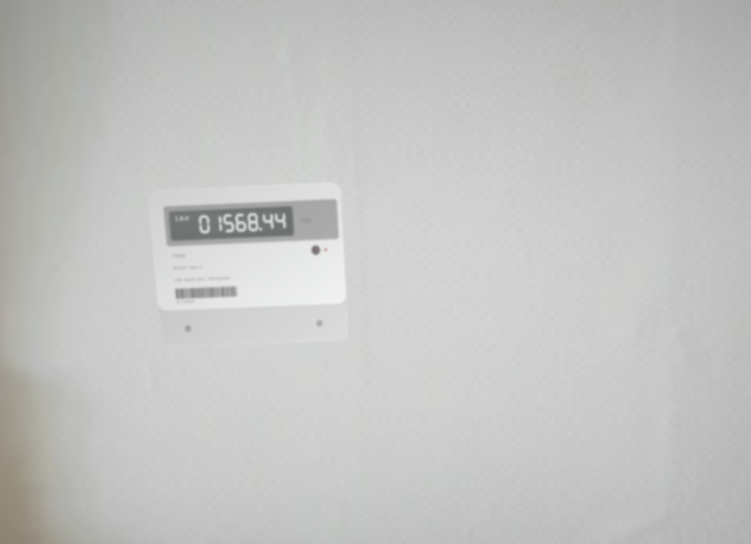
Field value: {"value": 1568.44, "unit": "kWh"}
